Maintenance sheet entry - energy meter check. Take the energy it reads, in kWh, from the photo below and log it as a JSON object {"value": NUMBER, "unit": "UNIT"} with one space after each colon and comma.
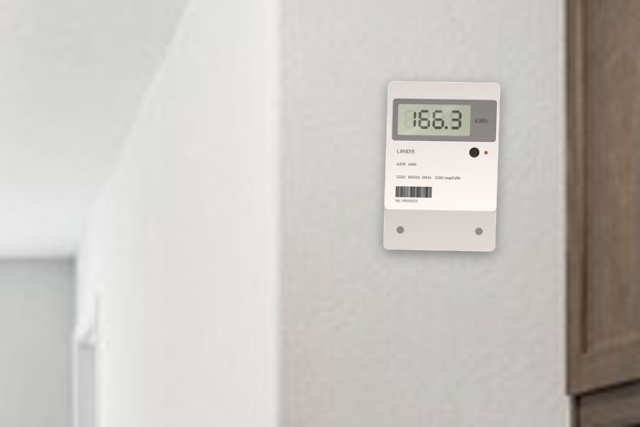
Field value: {"value": 166.3, "unit": "kWh"}
